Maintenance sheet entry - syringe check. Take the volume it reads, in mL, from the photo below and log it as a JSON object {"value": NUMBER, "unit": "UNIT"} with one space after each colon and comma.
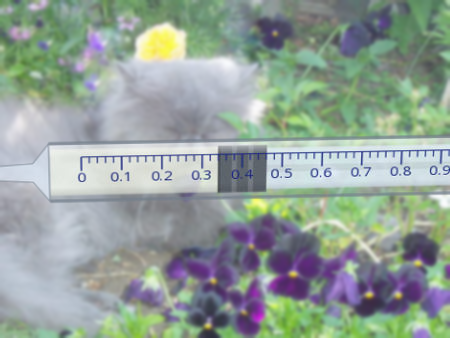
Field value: {"value": 0.34, "unit": "mL"}
